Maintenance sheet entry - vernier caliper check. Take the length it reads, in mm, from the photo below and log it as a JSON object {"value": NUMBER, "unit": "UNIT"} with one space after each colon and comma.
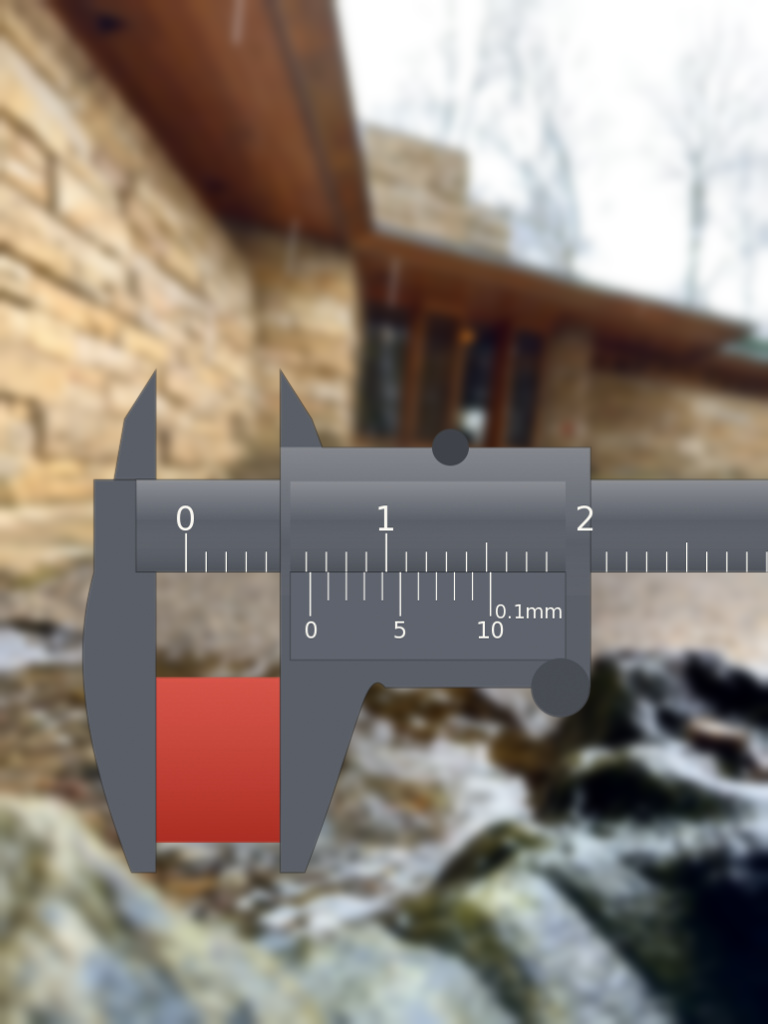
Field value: {"value": 6.2, "unit": "mm"}
